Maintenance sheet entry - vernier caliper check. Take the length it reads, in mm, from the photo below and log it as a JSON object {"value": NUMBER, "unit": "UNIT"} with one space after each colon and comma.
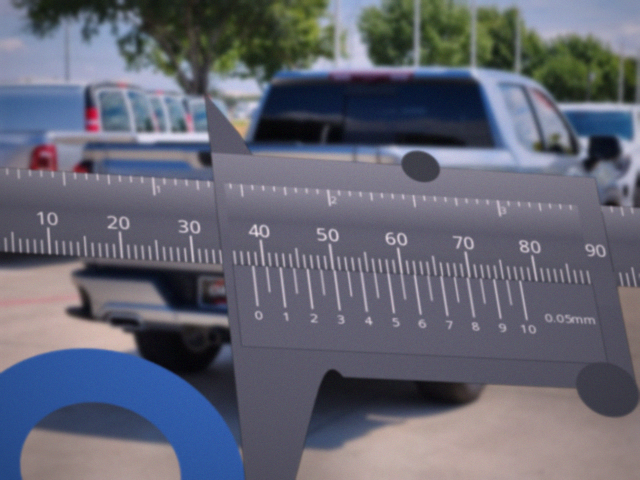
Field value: {"value": 38.5, "unit": "mm"}
